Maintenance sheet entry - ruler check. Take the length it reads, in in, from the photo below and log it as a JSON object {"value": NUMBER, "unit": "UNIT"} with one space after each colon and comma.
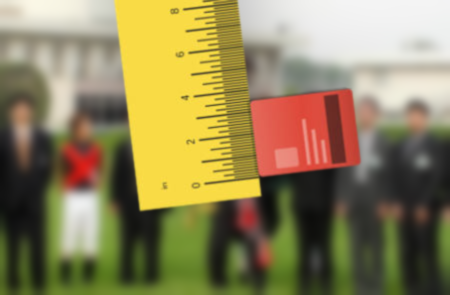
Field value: {"value": 3.5, "unit": "in"}
